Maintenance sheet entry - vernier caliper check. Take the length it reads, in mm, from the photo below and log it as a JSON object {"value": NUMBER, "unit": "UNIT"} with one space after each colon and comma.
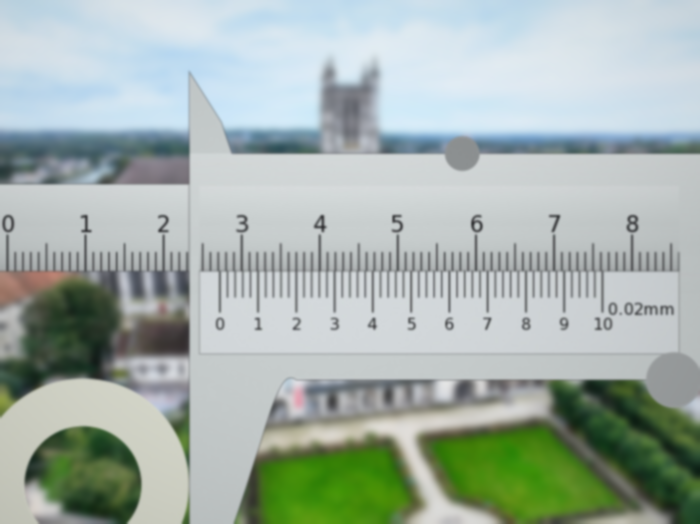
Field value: {"value": 27.2, "unit": "mm"}
